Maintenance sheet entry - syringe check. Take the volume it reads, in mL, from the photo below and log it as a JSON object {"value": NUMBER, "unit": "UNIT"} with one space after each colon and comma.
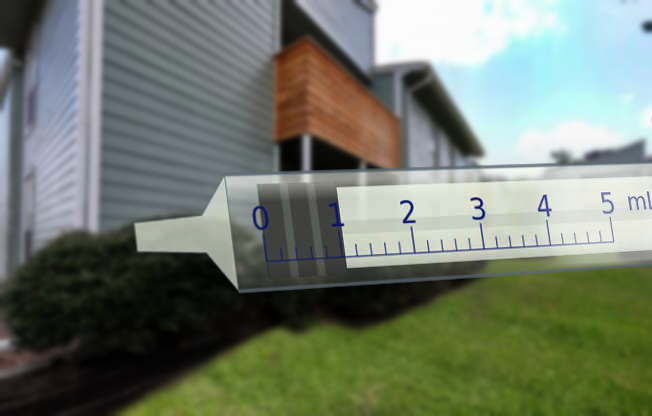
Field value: {"value": 0, "unit": "mL"}
